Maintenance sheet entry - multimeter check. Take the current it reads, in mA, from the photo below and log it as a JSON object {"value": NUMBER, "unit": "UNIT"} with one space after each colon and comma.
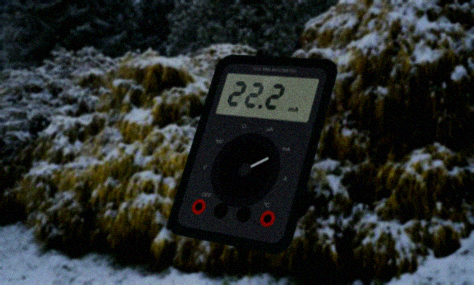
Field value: {"value": 22.2, "unit": "mA"}
